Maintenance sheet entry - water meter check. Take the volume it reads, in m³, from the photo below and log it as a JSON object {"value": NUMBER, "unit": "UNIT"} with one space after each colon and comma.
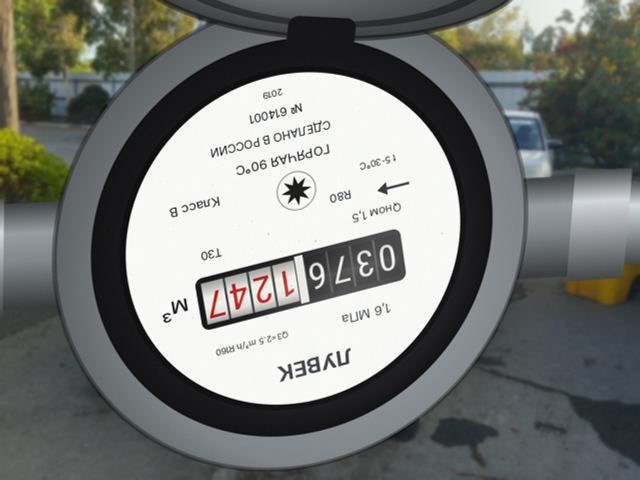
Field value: {"value": 376.1247, "unit": "m³"}
